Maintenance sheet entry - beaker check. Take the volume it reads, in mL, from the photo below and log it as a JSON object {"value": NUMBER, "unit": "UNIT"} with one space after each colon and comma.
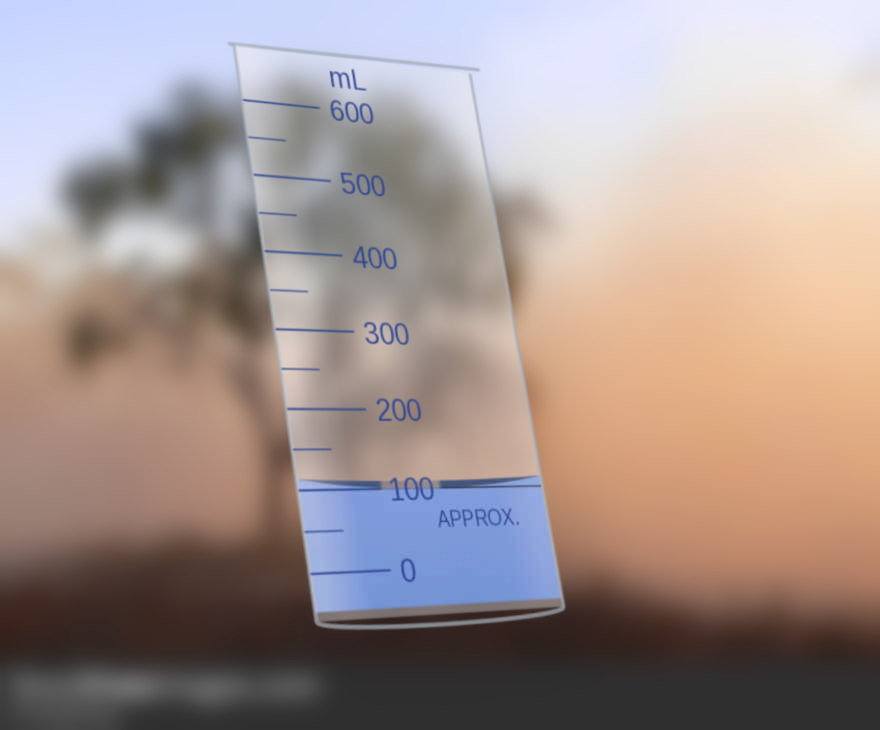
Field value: {"value": 100, "unit": "mL"}
